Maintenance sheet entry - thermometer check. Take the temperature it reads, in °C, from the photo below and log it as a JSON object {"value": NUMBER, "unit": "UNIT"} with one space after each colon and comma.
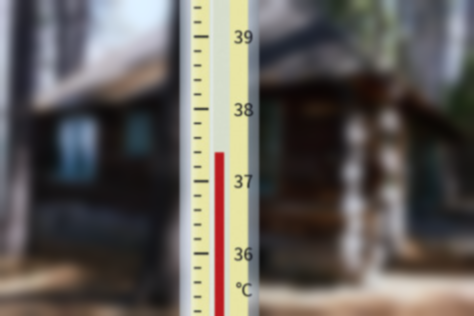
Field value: {"value": 37.4, "unit": "°C"}
